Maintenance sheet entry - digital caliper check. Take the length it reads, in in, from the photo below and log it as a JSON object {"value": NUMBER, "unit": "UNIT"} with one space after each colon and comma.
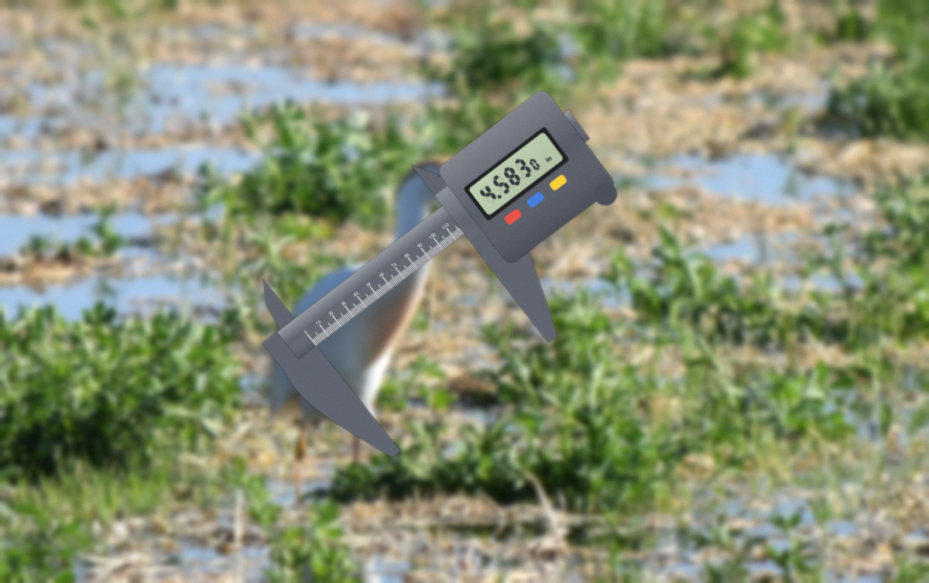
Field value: {"value": 4.5830, "unit": "in"}
